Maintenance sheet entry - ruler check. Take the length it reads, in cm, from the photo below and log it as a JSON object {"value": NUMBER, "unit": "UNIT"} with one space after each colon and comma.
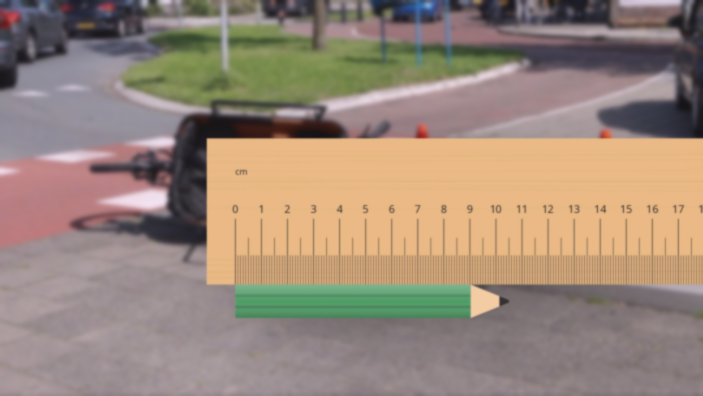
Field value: {"value": 10.5, "unit": "cm"}
